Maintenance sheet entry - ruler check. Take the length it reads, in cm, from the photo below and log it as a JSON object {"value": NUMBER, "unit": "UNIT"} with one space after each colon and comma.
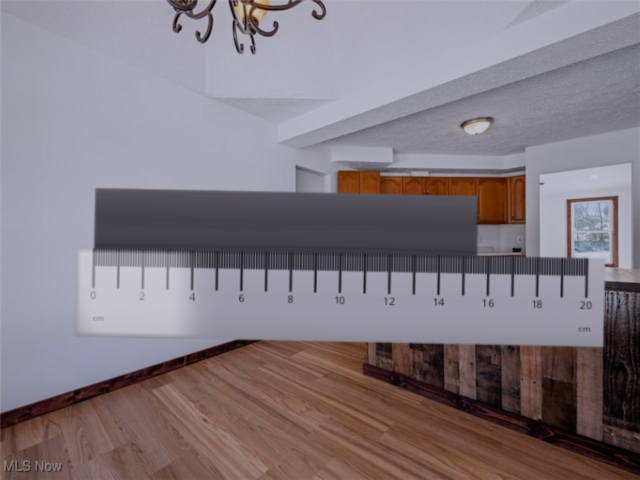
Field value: {"value": 15.5, "unit": "cm"}
